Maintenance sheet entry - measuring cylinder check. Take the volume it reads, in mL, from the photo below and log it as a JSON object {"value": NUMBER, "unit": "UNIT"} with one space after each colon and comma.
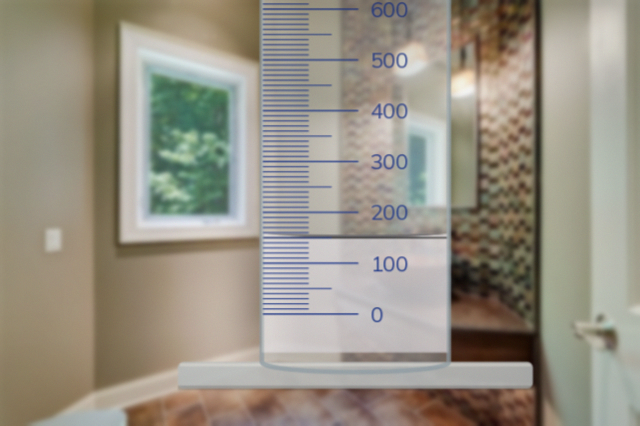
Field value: {"value": 150, "unit": "mL"}
